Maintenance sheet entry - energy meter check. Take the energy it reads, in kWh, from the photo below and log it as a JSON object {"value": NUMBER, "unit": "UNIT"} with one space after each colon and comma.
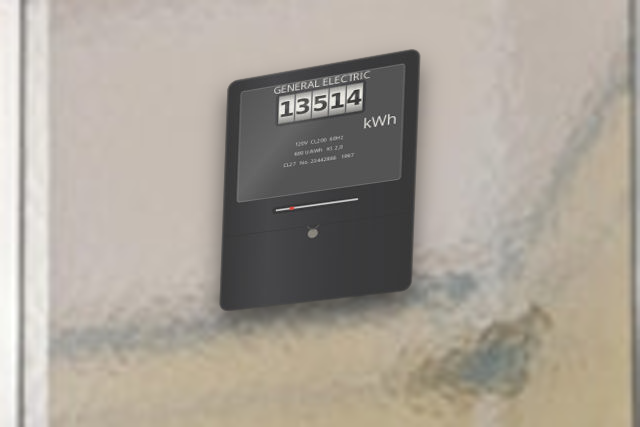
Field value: {"value": 13514, "unit": "kWh"}
